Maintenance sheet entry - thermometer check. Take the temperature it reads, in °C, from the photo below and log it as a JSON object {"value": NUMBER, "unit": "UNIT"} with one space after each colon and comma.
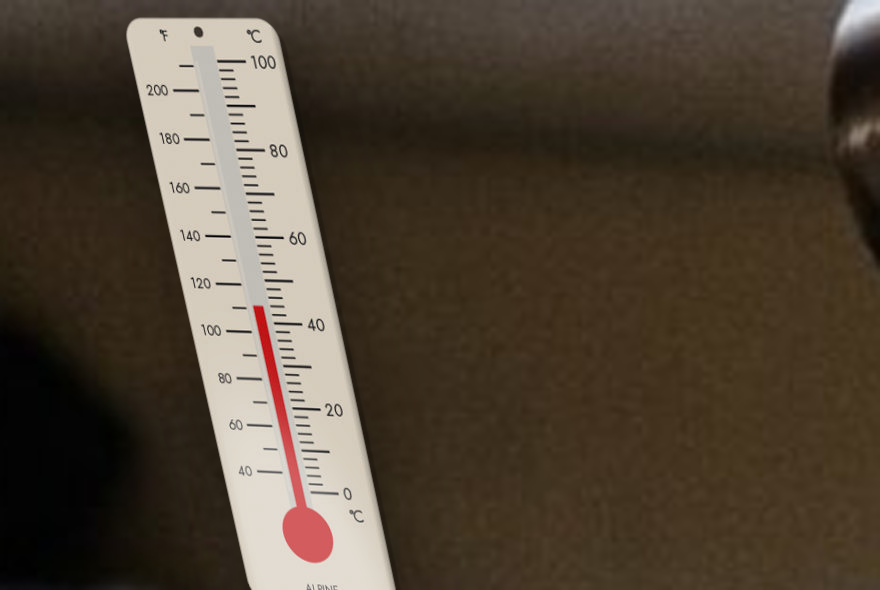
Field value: {"value": 44, "unit": "°C"}
